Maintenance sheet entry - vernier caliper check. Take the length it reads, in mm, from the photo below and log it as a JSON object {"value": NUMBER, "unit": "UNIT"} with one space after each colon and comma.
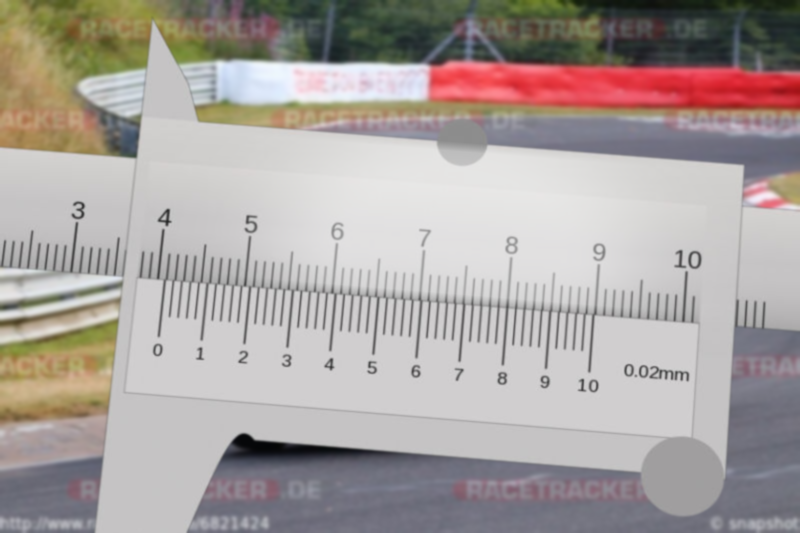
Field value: {"value": 40.8, "unit": "mm"}
